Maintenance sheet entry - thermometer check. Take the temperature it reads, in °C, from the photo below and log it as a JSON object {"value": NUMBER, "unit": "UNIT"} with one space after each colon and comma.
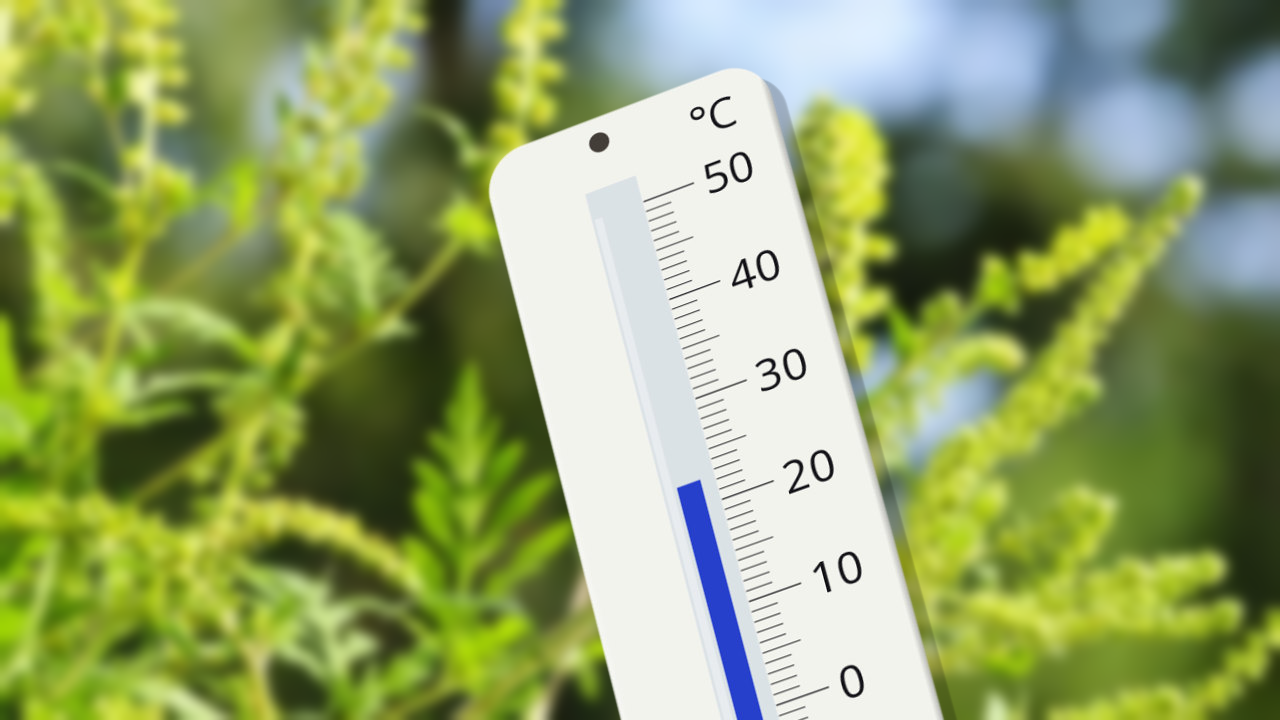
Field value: {"value": 22.5, "unit": "°C"}
